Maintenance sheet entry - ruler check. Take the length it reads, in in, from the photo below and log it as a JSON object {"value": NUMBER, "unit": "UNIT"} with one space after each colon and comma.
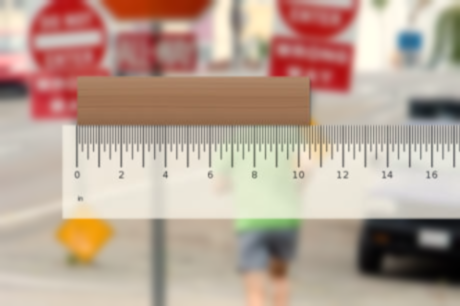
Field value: {"value": 10.5, "unit": "in"}
